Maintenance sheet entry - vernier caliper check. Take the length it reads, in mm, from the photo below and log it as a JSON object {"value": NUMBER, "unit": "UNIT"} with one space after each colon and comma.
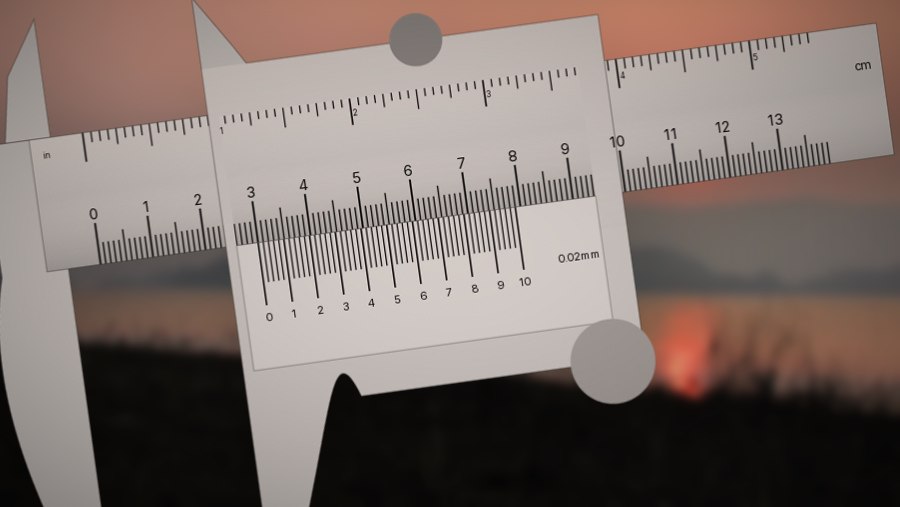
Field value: {"value": 30.0, "unit": "mm"}
